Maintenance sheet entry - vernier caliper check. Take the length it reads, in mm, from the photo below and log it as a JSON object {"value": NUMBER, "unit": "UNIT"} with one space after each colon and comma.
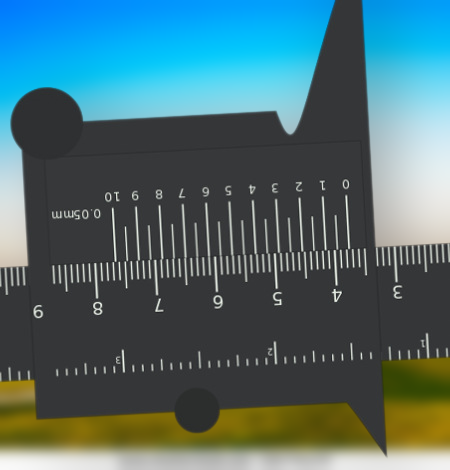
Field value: {"value": 37.6, "unit": "mm"}
